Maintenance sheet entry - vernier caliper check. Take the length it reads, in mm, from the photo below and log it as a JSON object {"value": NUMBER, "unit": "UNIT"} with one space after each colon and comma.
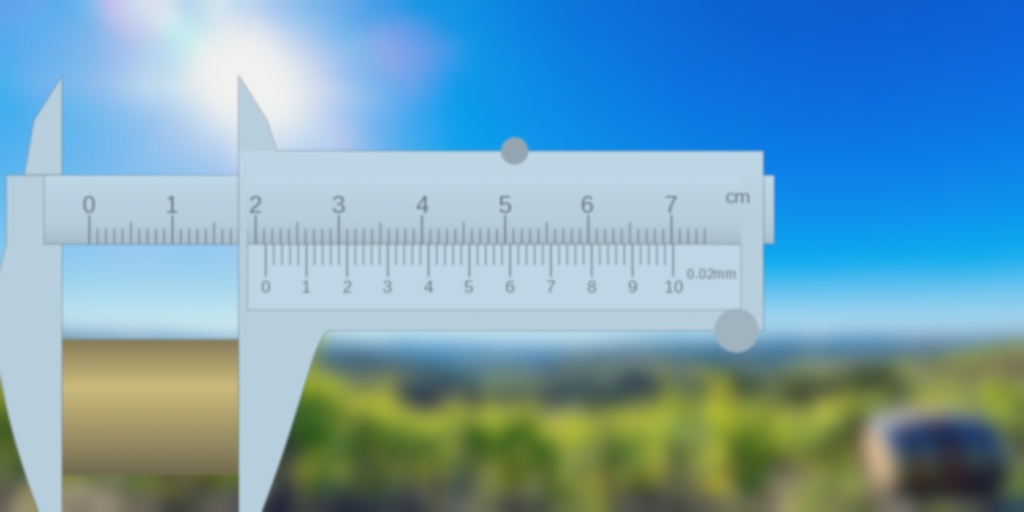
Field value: {"value": 21.2, "unit": "mm"}
